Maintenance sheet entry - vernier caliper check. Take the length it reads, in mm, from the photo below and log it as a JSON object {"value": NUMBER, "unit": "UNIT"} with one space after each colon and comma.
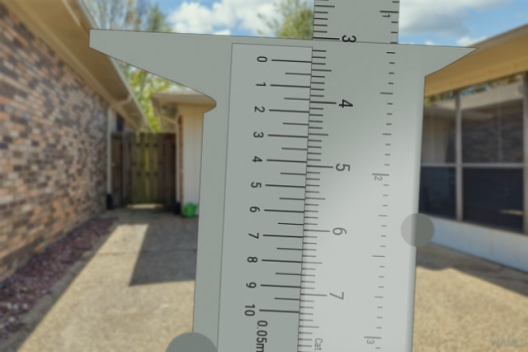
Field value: {"value": 33.8, "unit": "mm"}
